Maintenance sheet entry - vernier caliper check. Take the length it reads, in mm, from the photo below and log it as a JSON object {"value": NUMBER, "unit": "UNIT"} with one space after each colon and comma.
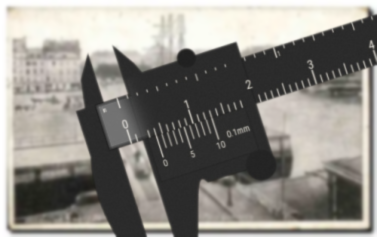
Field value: {"value": 4.0, "unit": "mm"}
